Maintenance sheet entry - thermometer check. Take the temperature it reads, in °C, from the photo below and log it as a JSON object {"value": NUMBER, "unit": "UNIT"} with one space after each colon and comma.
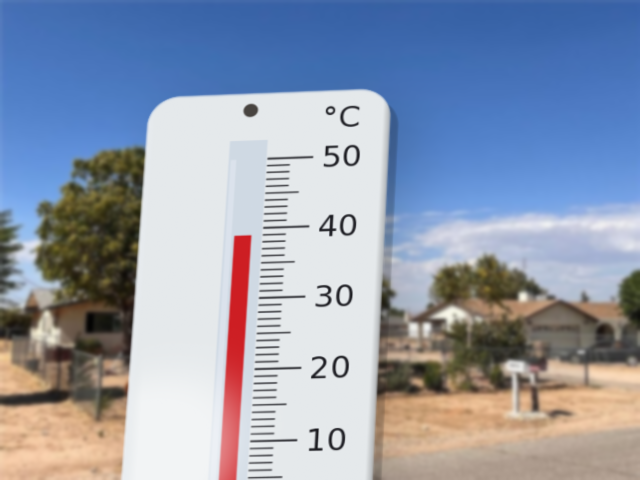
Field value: {"value": 39, "unit": "°C"}
